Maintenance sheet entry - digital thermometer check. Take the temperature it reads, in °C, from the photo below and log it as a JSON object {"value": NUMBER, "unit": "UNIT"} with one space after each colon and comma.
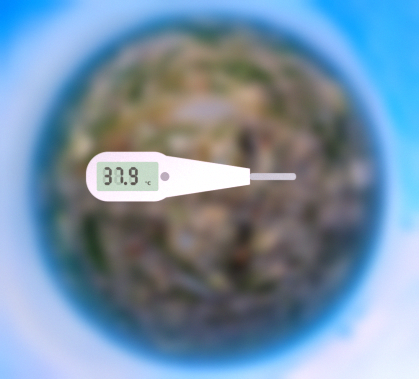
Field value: {"value": 37.9, "unit": "°C"}
